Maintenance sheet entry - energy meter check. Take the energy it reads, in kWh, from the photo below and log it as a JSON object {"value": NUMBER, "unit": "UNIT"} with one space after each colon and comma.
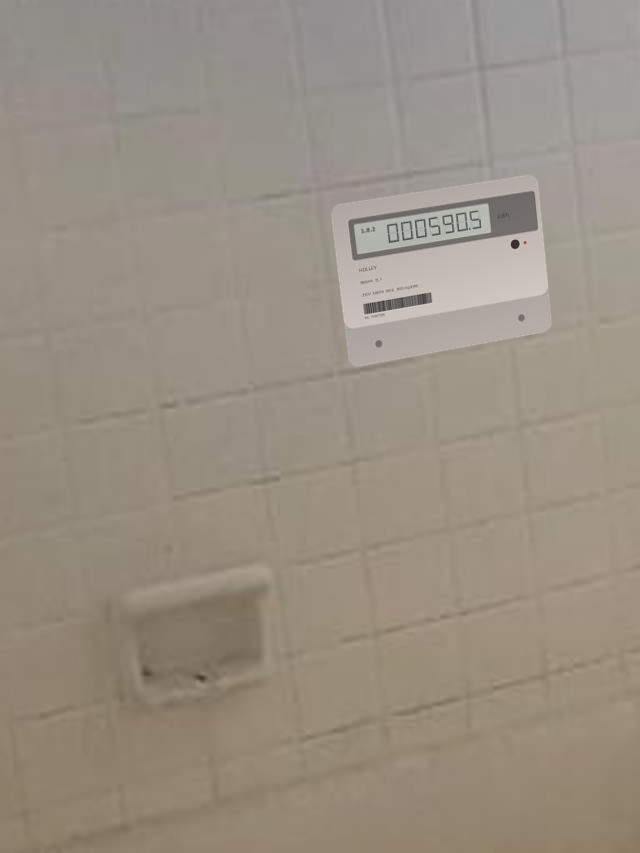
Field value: {"value": 590.5, "unit": "kWh"}
